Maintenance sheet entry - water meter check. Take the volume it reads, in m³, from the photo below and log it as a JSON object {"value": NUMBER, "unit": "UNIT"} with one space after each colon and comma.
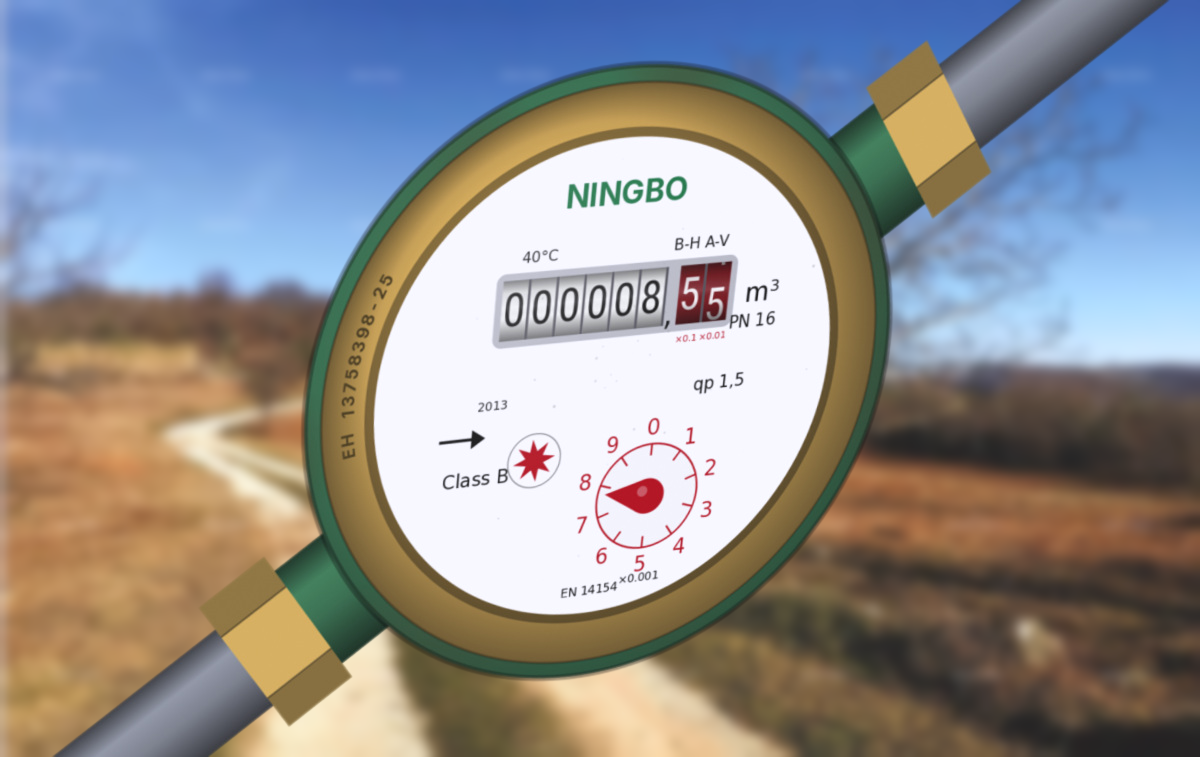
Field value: {"value": 8.547, "unit": "m³"}
